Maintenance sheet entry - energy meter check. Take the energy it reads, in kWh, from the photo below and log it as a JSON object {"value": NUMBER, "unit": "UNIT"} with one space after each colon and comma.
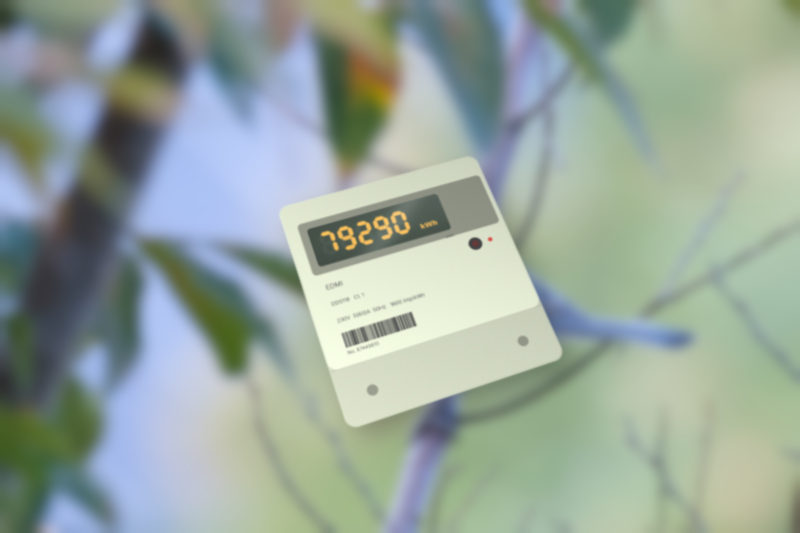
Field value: {"value": 79290, "unit": "kWh"}
